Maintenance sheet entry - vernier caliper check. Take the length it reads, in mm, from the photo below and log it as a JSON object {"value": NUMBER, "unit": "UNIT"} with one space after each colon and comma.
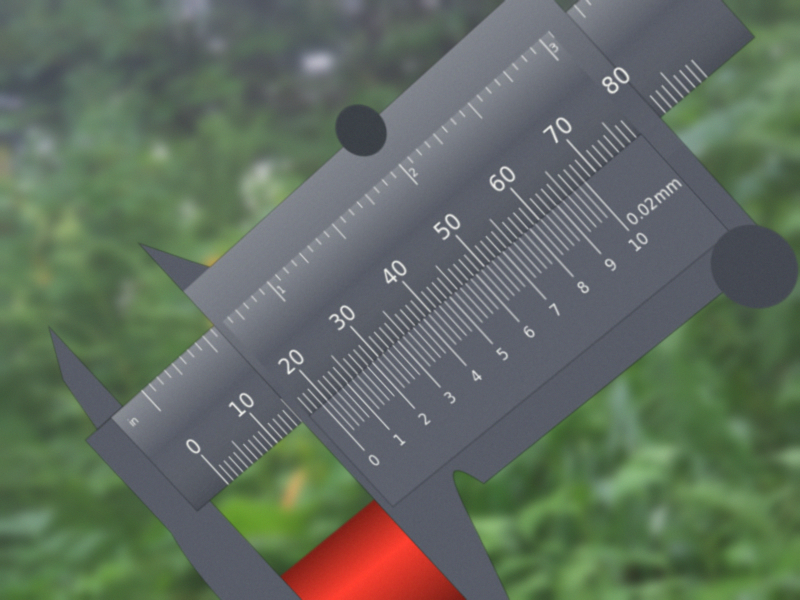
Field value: {"value": 19.0, "unit": "mm"}
